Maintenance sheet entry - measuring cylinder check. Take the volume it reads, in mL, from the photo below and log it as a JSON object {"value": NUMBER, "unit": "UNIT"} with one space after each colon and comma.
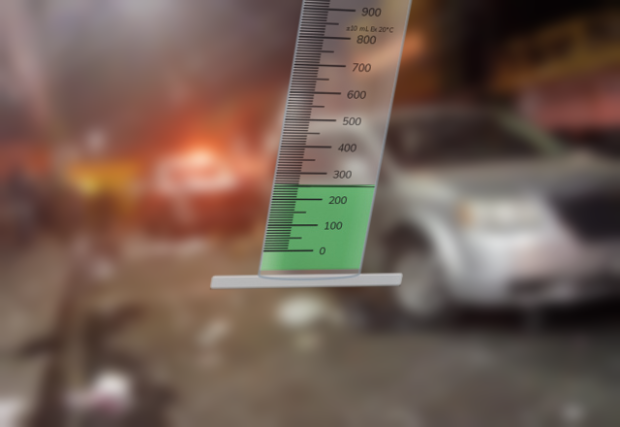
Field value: {"value": 250, "unit": "mL"}
